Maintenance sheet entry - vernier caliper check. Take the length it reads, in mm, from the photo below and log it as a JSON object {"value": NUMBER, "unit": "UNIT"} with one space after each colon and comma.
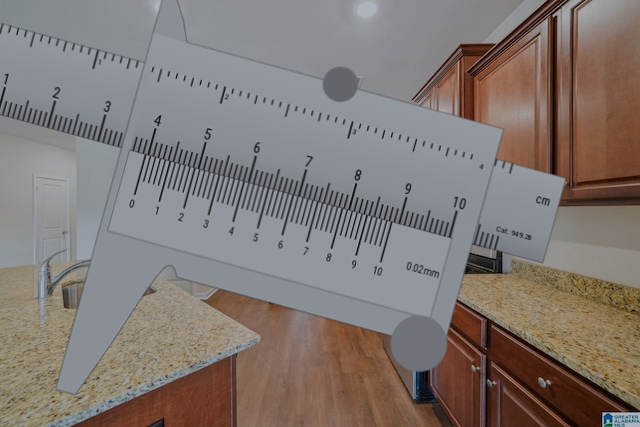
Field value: {"value": 39.5, "unit": "mm"}
